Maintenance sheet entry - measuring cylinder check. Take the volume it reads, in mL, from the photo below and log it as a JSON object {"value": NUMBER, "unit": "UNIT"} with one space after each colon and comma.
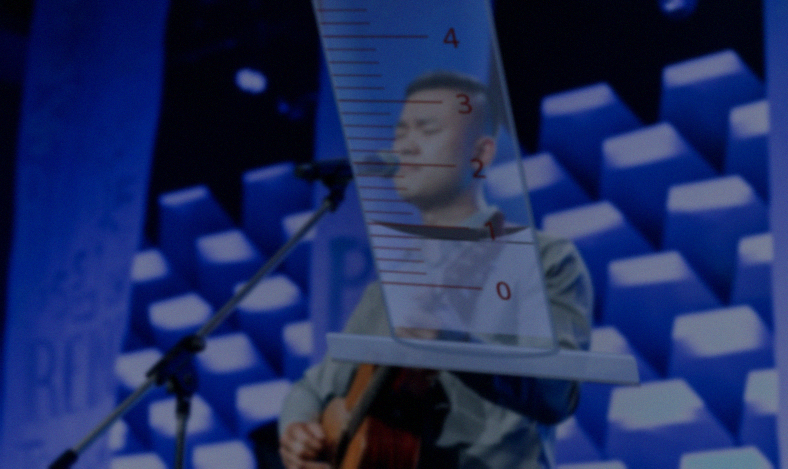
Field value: {"value": 0.8, "unit": "mL"}
